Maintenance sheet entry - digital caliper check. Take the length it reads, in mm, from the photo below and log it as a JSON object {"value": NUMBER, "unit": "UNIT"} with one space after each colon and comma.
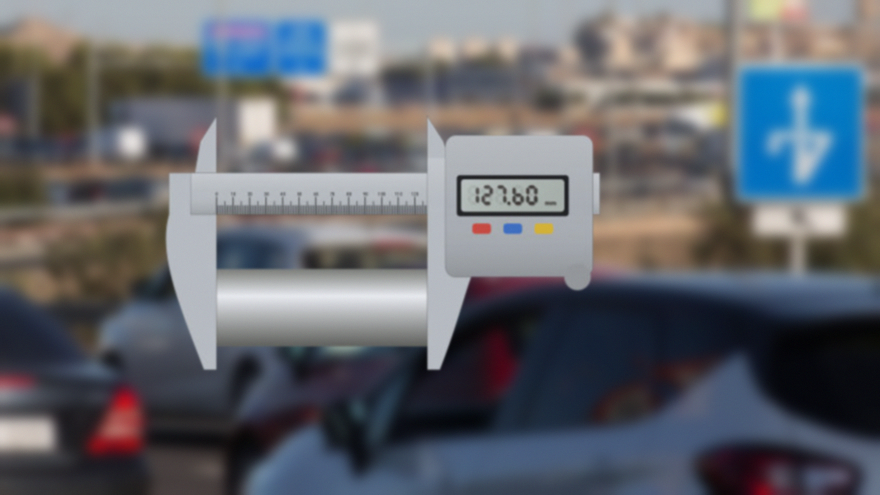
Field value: {"value": 127.60, "unit": "mm"}
